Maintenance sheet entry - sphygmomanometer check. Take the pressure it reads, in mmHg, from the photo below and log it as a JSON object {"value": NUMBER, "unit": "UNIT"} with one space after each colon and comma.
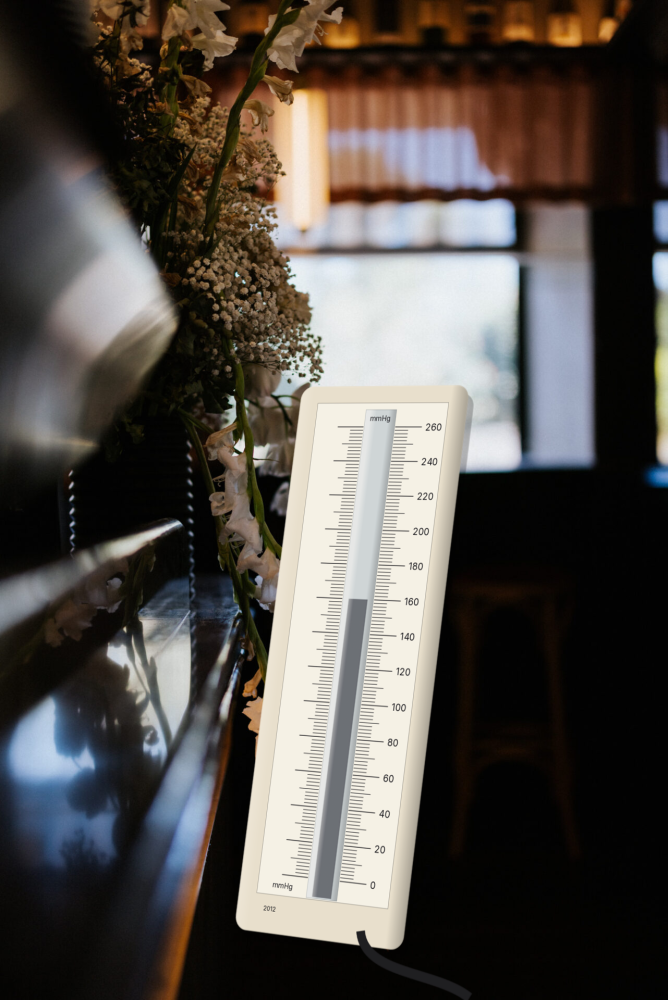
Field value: {"value": 160, "unit": "mmHg"}
